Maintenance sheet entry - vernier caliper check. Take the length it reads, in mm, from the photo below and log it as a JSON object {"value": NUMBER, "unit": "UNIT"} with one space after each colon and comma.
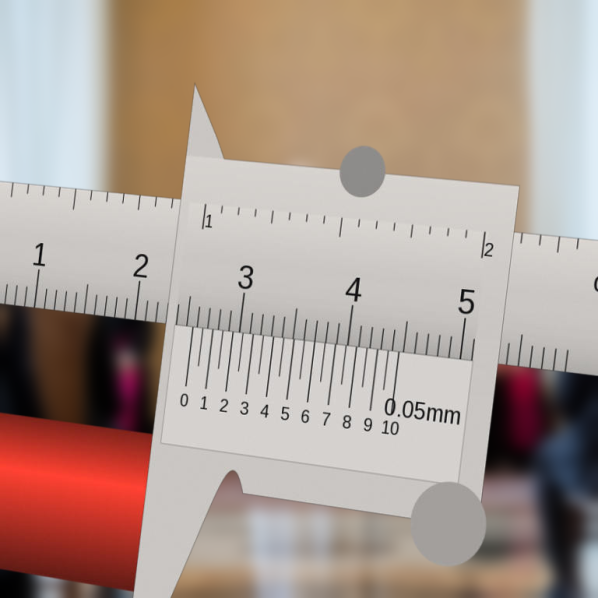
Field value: {"value": 25.6, "unit": "mm"}
